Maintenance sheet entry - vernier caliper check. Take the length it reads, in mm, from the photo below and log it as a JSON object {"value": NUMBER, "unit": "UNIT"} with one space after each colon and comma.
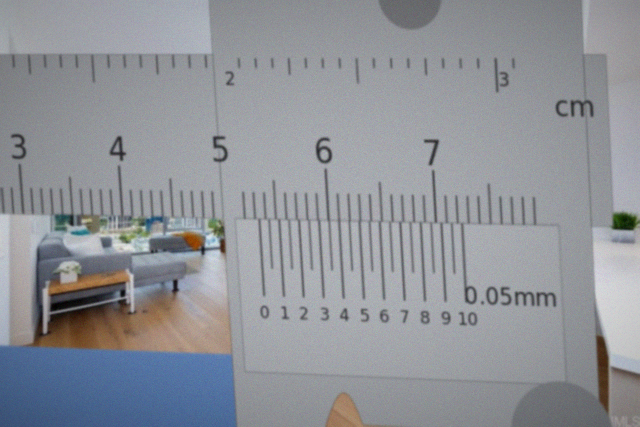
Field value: {"value": 53.4, "unit": "mm"}
